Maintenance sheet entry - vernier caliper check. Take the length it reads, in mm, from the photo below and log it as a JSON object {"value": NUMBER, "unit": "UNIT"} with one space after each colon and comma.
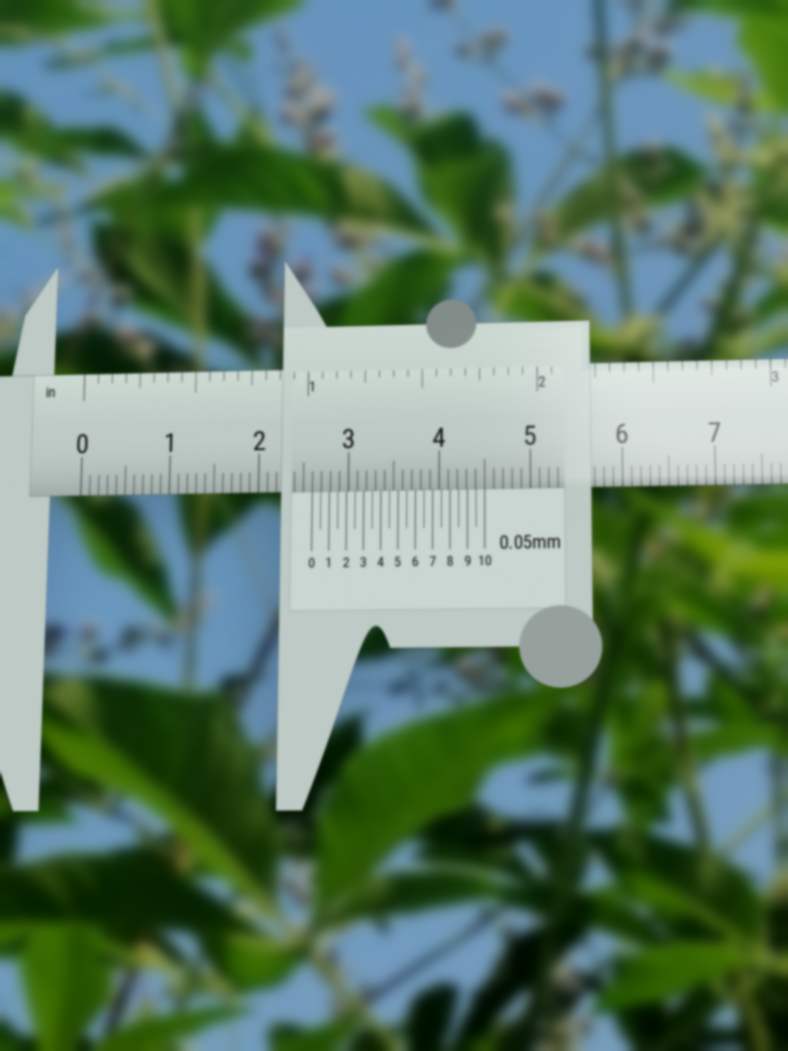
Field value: {"value": 26.0, "unit": "mm"}
